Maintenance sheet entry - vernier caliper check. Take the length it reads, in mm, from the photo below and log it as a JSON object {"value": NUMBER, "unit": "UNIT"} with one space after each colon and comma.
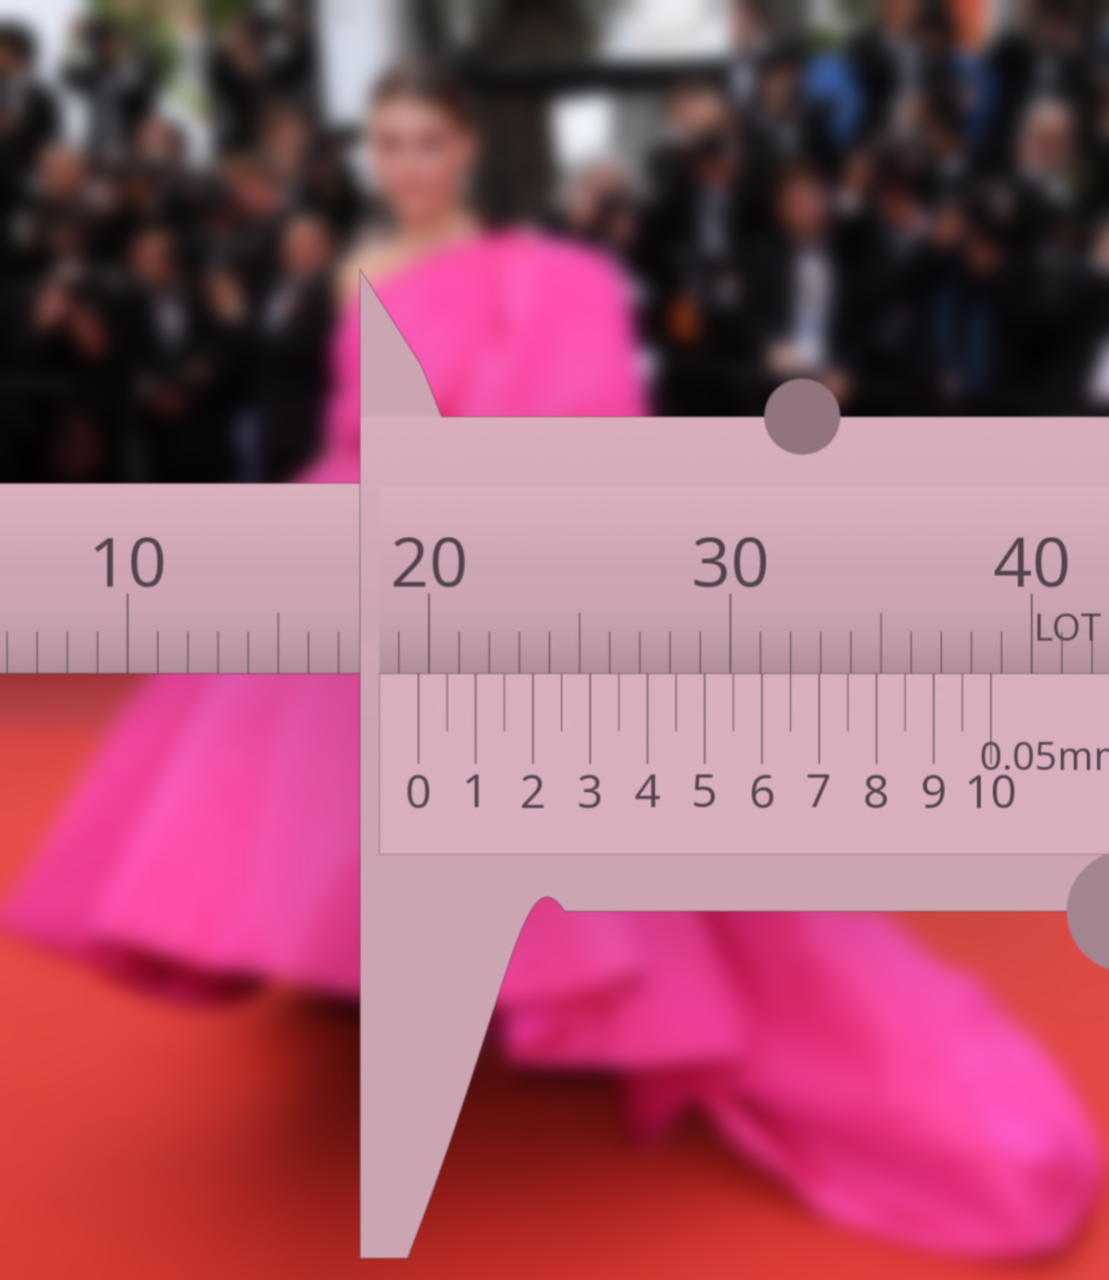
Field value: {"value": 19.65, "unit": "mm"}
